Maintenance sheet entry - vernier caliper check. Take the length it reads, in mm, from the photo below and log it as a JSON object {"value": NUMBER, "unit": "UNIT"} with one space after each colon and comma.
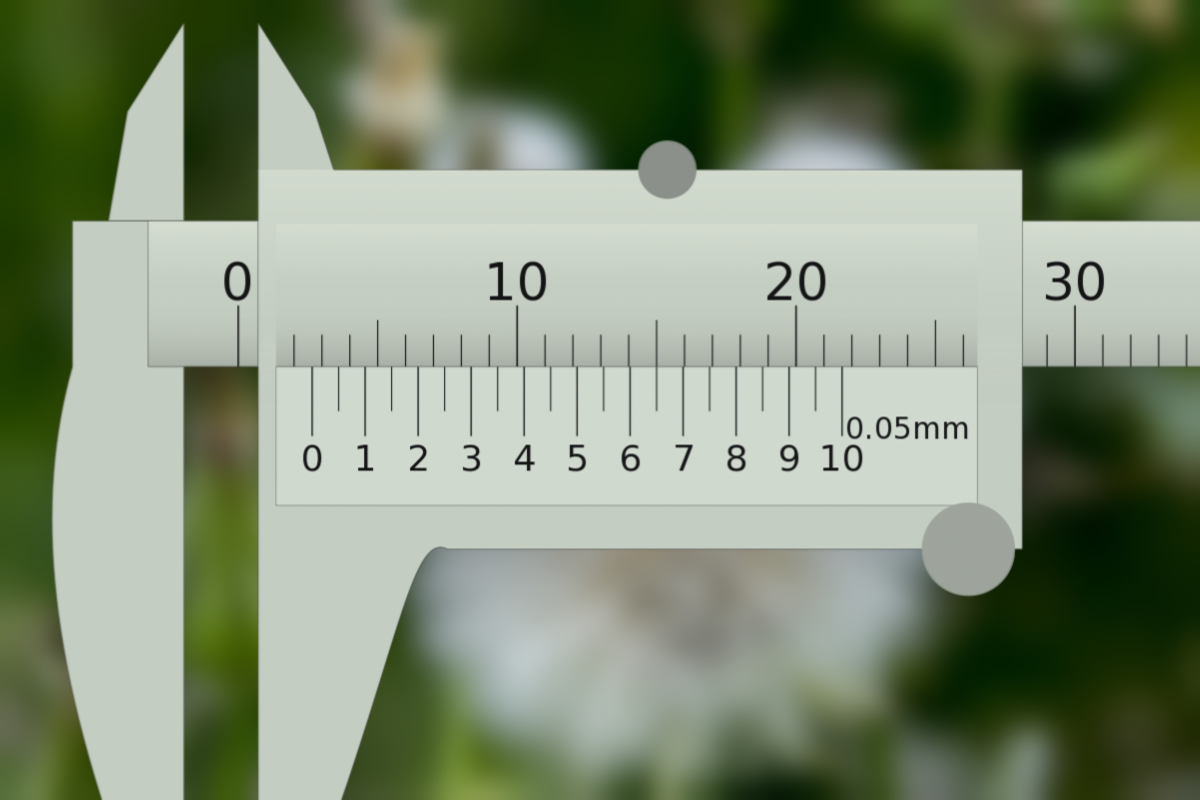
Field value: {"value": 2.65, "unit": "mm"}
